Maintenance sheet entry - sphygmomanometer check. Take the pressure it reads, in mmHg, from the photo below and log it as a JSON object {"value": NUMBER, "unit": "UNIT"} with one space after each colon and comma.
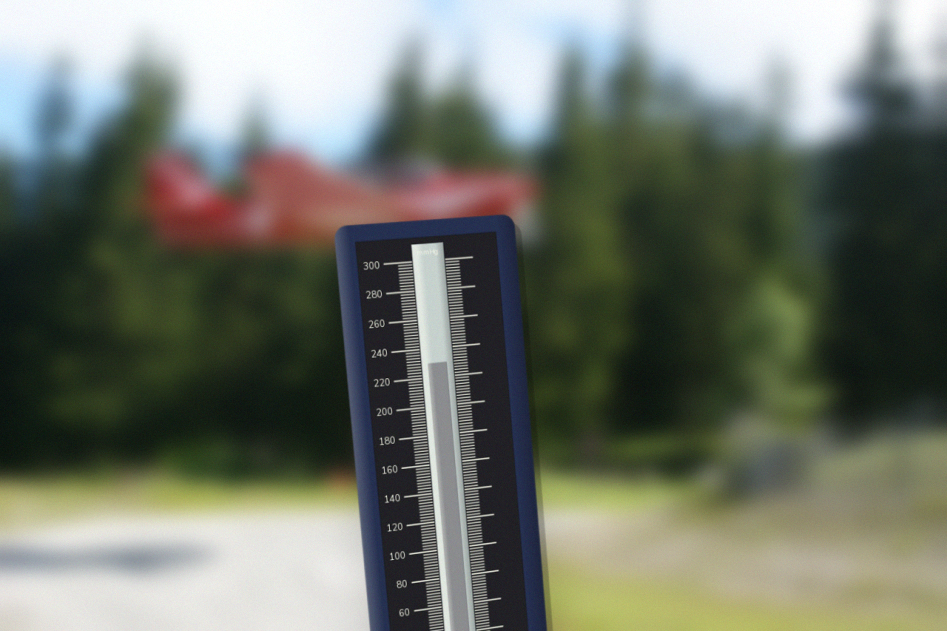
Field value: {"value": 230, "unit": "mmHg"}
